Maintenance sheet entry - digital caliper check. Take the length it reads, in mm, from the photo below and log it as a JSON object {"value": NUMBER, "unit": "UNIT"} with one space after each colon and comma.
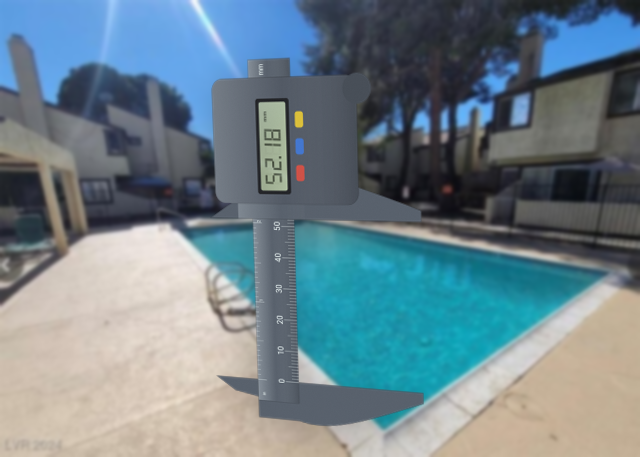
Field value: {"value": 52.18, "unit": "mm"}
